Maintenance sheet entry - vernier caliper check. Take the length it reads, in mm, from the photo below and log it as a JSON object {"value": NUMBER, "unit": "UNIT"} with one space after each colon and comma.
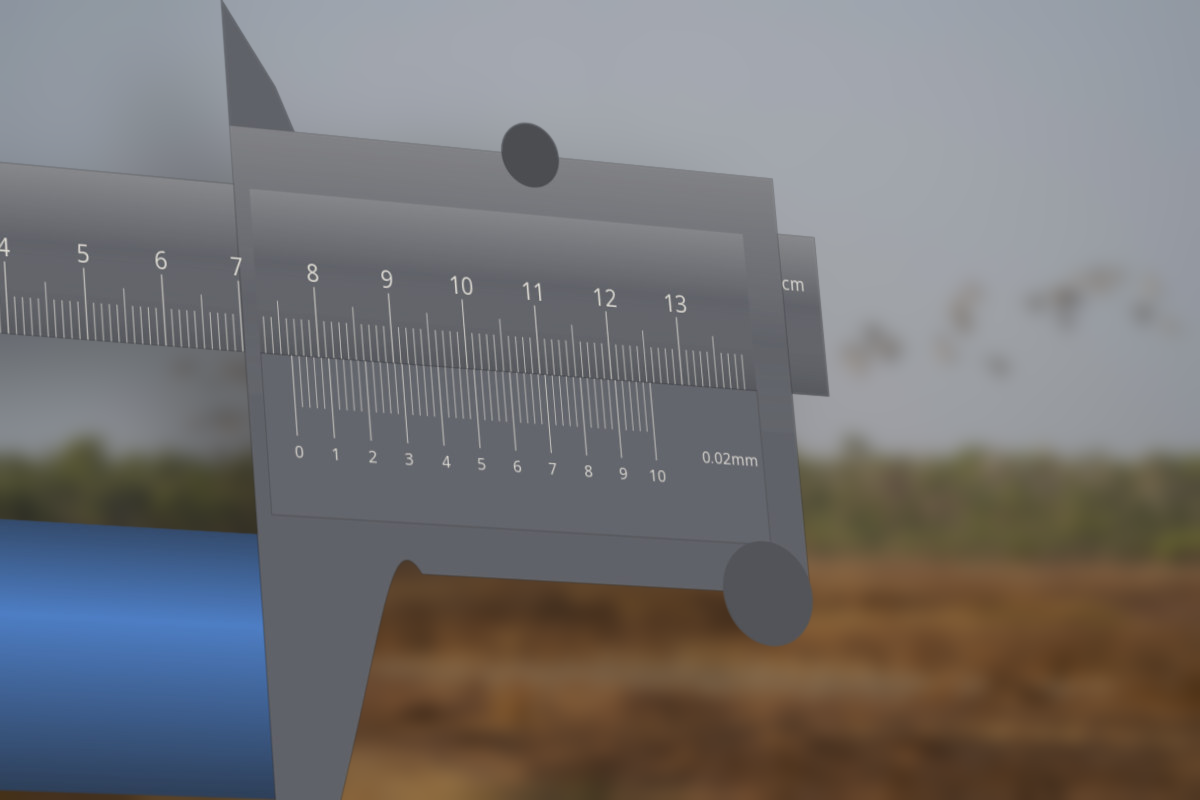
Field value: {"value": 76.4, "unit": "mm"}
